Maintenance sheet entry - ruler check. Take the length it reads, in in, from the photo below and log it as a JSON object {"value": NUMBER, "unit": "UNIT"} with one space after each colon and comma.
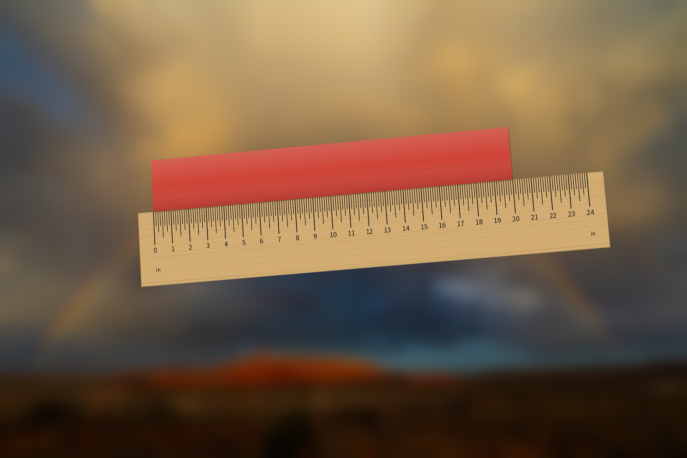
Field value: {"value": 20, "unit": "in"}
